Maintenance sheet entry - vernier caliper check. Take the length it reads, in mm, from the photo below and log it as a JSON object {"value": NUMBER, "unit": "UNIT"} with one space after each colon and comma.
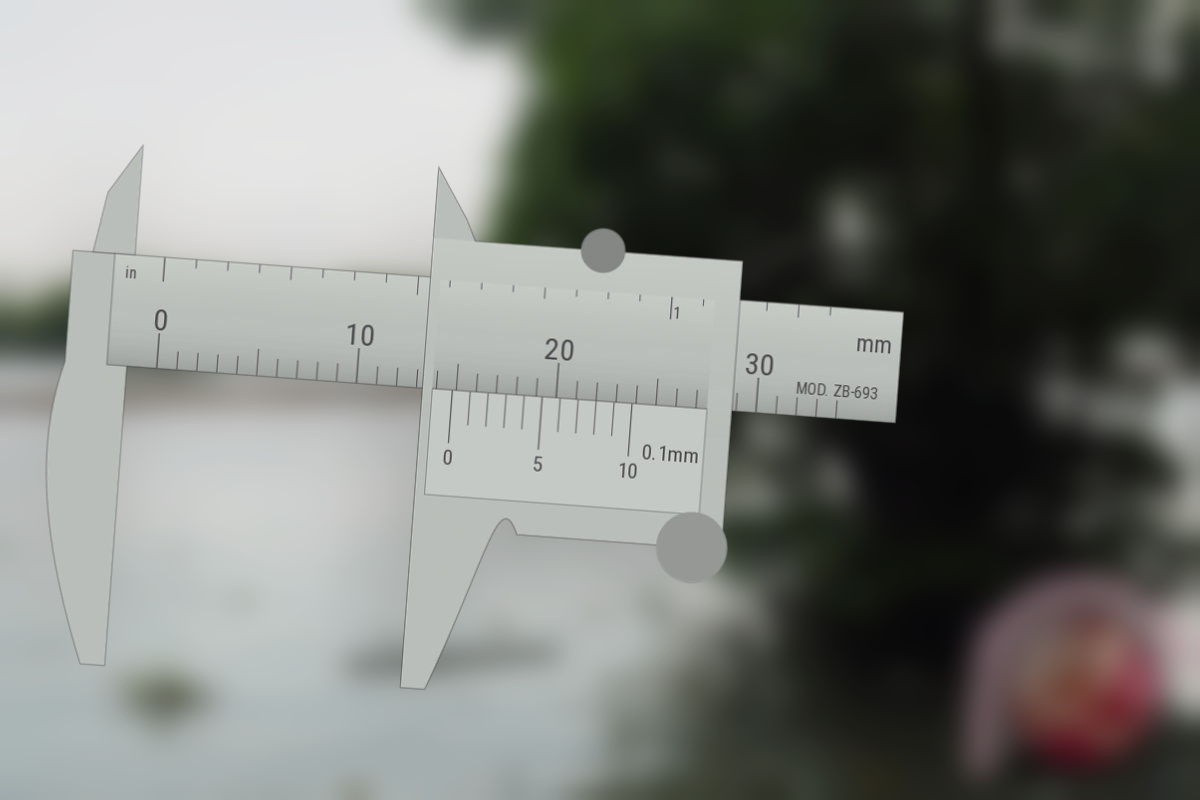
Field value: {"value": 14.8, "unit": "mm"}
